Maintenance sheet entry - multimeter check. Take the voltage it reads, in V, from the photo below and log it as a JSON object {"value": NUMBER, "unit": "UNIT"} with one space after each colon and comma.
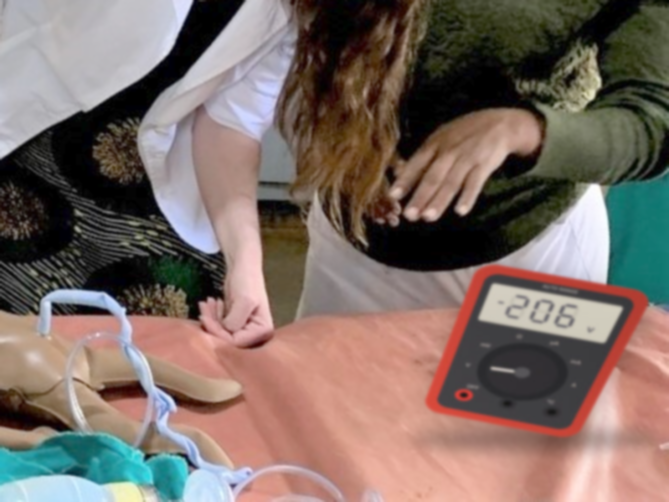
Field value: {"value": -206, "unit": "V"}
